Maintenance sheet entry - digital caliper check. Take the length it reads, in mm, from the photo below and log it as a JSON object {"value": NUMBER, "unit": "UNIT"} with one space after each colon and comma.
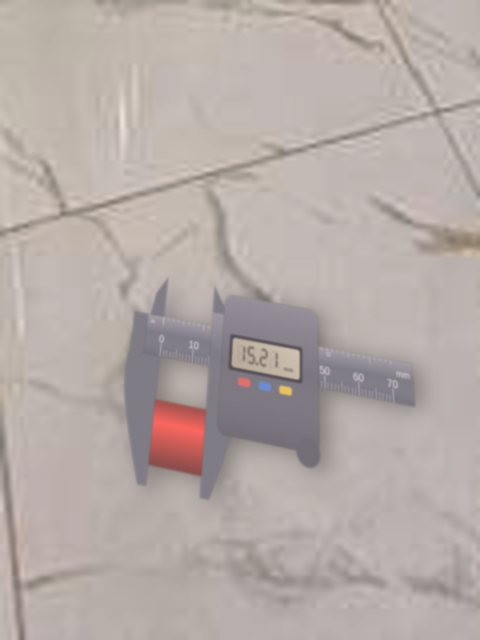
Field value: {"value": 15.21, "unit": "mm"}
